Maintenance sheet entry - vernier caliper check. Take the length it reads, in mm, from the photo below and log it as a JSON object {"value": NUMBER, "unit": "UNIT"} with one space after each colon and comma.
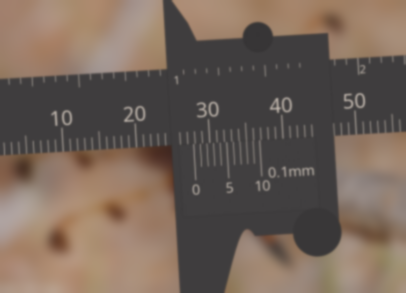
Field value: {"value": 27.8, "unit": "mm"}
